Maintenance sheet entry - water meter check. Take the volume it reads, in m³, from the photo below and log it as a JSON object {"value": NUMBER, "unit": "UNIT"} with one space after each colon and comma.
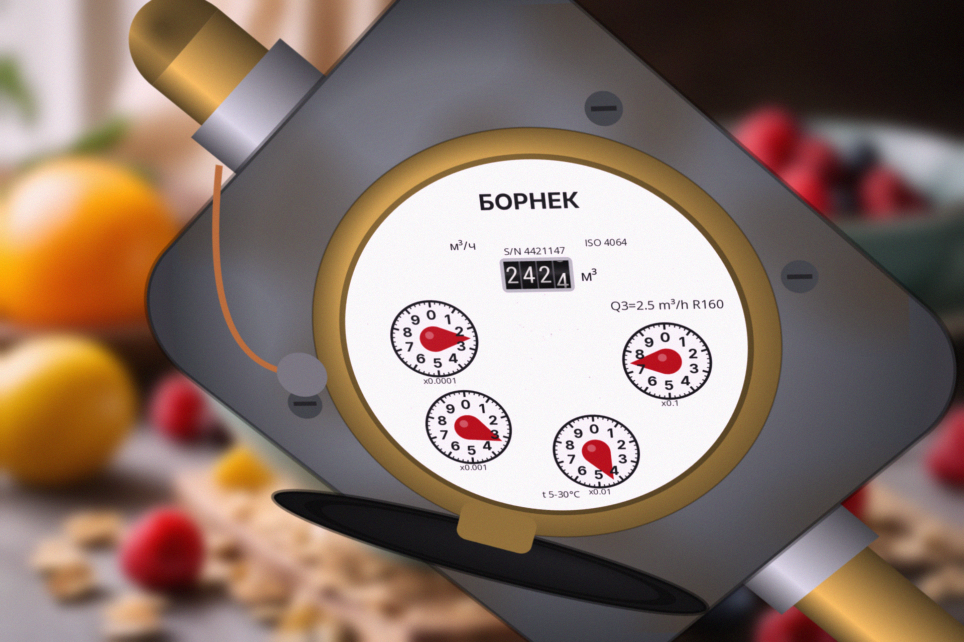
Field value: {"value": 2423.7432, "unit": "m³"}
